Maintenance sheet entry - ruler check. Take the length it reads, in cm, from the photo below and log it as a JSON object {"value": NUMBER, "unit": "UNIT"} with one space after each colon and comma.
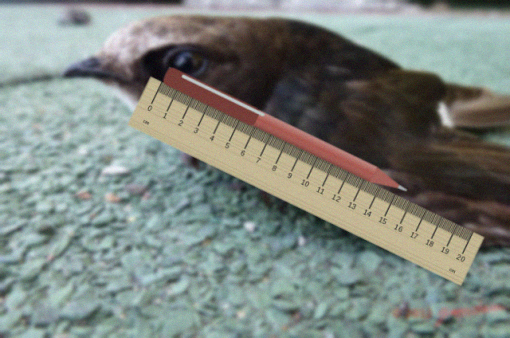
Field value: {"value": 15.5, "unit": "cm"}
